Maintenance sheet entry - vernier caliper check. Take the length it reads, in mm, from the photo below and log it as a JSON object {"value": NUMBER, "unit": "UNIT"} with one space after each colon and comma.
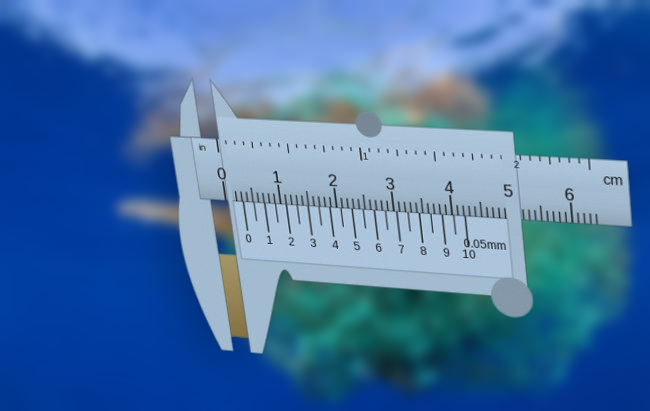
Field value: {"value": 3.2, "unit": "mm"}
